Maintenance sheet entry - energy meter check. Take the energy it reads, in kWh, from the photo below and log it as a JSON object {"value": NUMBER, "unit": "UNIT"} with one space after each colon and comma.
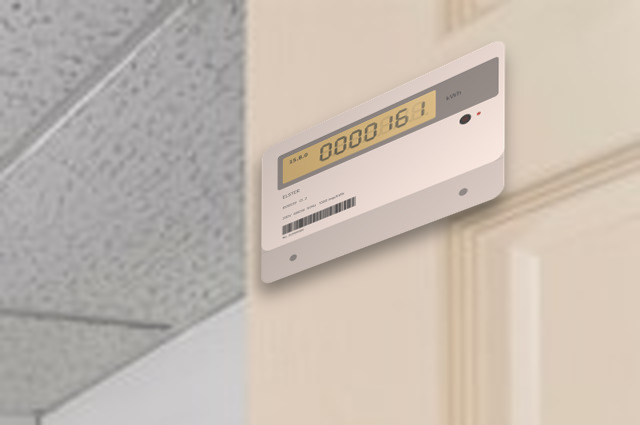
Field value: {"value": 161, "unit": "kWh"}
